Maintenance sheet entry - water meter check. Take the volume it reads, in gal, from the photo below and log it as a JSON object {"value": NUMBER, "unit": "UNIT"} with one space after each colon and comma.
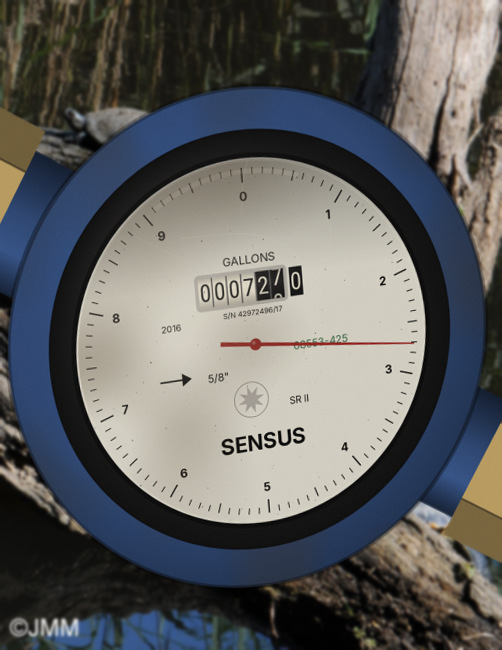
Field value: {"value": 7272.7, "unit": "gal"}
